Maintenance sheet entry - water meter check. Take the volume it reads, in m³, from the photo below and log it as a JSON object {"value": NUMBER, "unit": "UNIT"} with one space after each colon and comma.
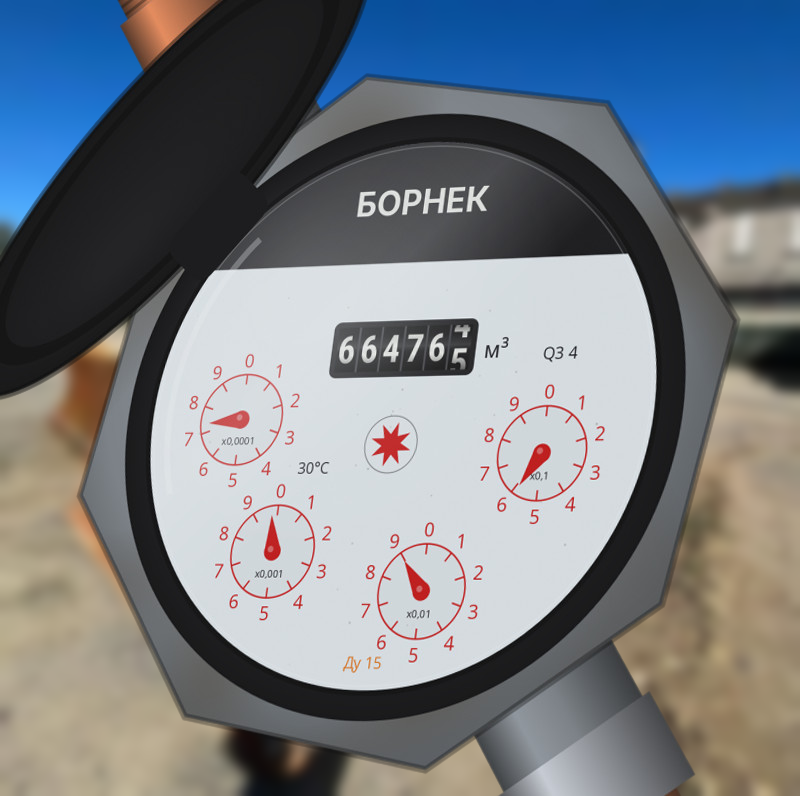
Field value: {"value": 664764.5897, "unit": "m³"}
